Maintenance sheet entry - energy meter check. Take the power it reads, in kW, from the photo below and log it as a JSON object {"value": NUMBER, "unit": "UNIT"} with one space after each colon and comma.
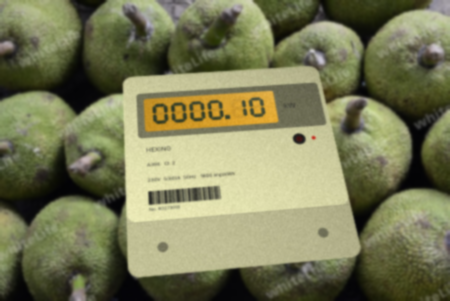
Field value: {"value": 0.10, "unit": "kW"}
